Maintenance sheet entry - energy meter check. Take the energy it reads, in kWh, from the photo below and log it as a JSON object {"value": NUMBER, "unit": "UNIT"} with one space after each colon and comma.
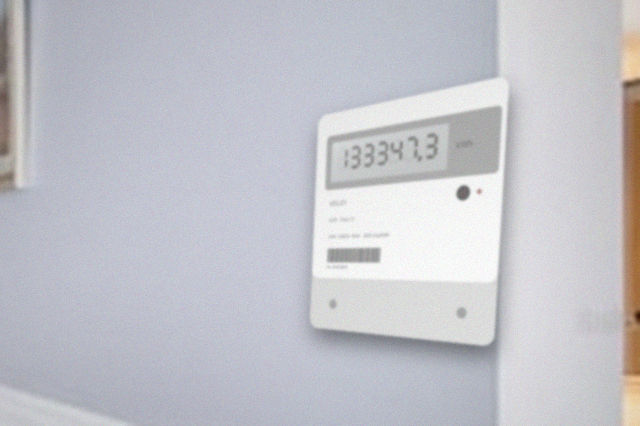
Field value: {"value": 133347.3, "unit": "kWh"}
